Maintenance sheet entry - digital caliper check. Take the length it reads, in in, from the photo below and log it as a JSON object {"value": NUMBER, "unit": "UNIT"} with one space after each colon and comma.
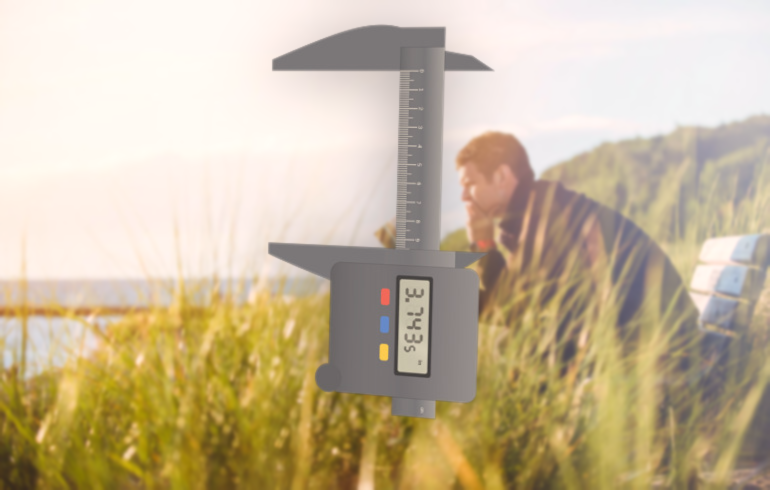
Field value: {"value": 3.7435, "unit": "in"}
